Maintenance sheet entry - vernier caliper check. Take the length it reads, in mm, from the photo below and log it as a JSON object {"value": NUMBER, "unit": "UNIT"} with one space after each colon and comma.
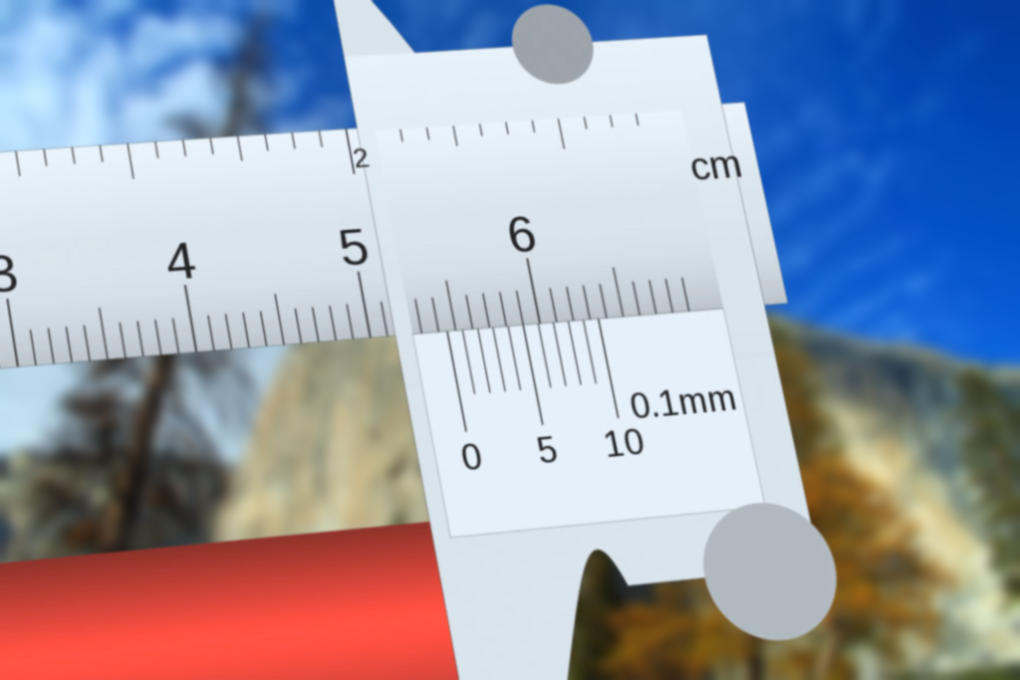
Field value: {"value": 54.5, "unit": "mm"}
